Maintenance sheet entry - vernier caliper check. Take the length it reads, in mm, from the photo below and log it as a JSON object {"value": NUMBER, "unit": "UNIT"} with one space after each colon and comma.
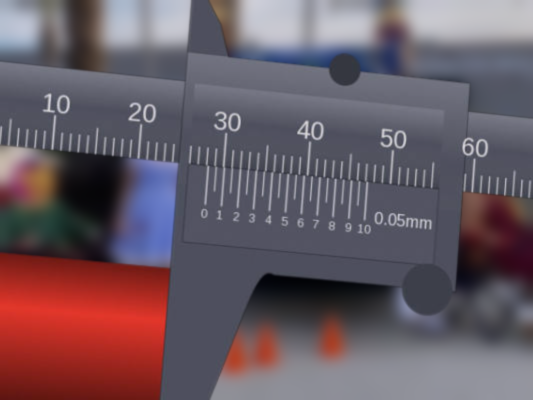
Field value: {"value": 28.2, "unit": "mm"}
